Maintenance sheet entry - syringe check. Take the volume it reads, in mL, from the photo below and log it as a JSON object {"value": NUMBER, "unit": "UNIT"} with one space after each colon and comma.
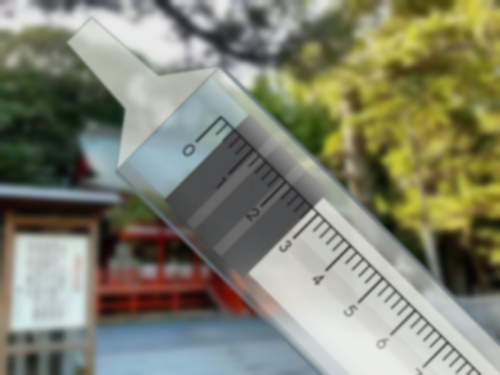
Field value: {"value": 0.4, "unit": "mL"}
